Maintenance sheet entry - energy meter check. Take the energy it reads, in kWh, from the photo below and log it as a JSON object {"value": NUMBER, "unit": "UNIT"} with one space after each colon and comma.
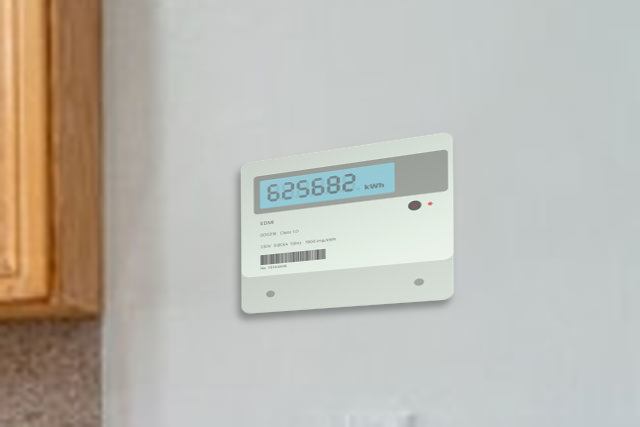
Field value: {"value": 625682, "unit": "kWh"}
